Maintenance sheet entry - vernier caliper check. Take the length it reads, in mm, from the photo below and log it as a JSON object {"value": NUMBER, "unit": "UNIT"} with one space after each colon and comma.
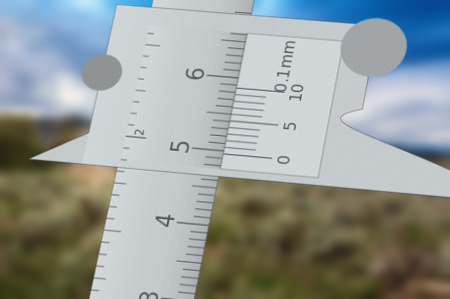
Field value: {"value": 49.6, "unit": "mm"}
